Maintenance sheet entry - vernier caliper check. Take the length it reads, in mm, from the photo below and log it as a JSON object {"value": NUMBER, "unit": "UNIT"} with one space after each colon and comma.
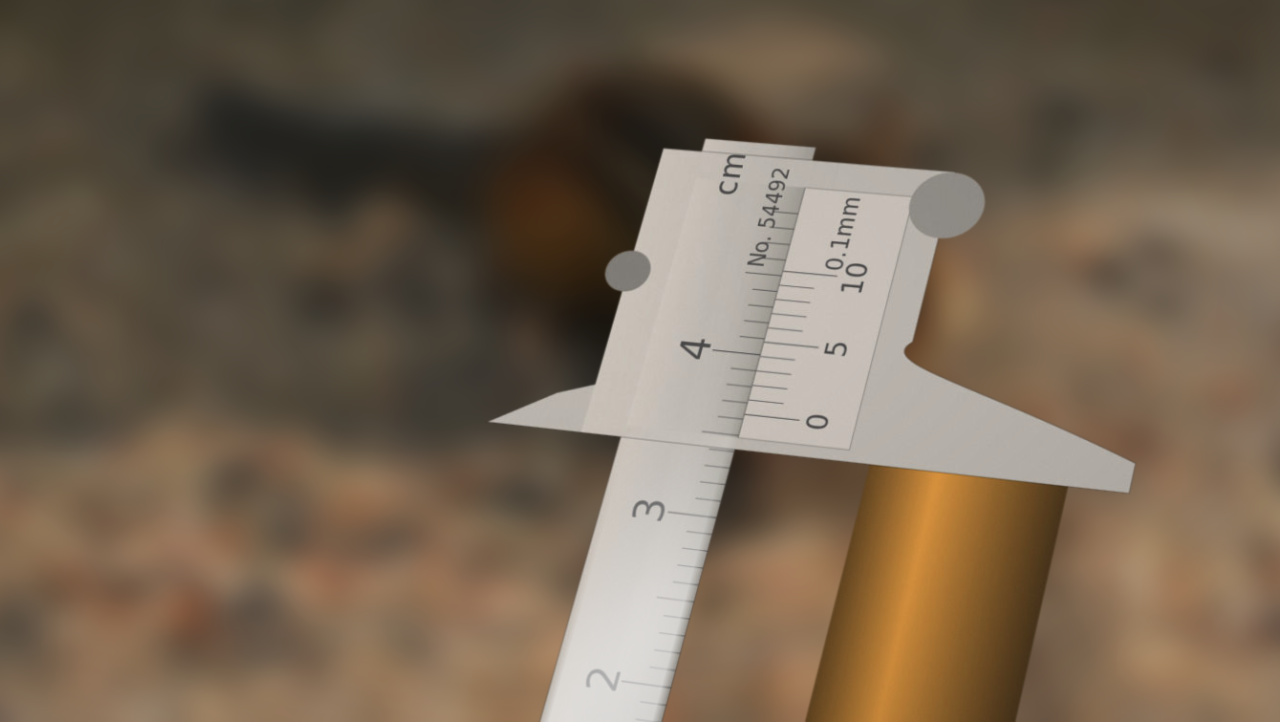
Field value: {"value": 36.3, "unit": "mm"}
